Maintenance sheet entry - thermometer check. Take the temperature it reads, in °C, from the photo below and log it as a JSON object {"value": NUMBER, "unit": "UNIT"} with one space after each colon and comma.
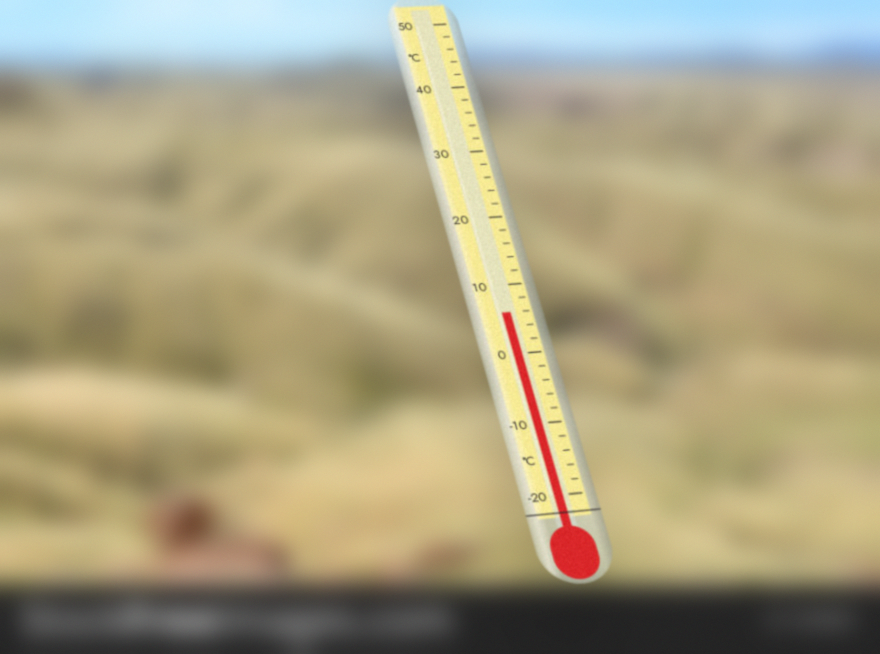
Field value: {"value": 6, "unit": "°C"}
